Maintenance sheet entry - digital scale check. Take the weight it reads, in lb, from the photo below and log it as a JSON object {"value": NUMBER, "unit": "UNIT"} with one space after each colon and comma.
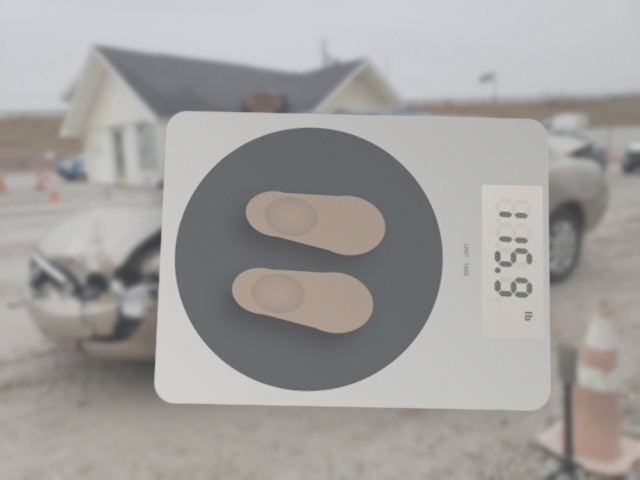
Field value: {"value": 115.9, "unit": "lb"}
